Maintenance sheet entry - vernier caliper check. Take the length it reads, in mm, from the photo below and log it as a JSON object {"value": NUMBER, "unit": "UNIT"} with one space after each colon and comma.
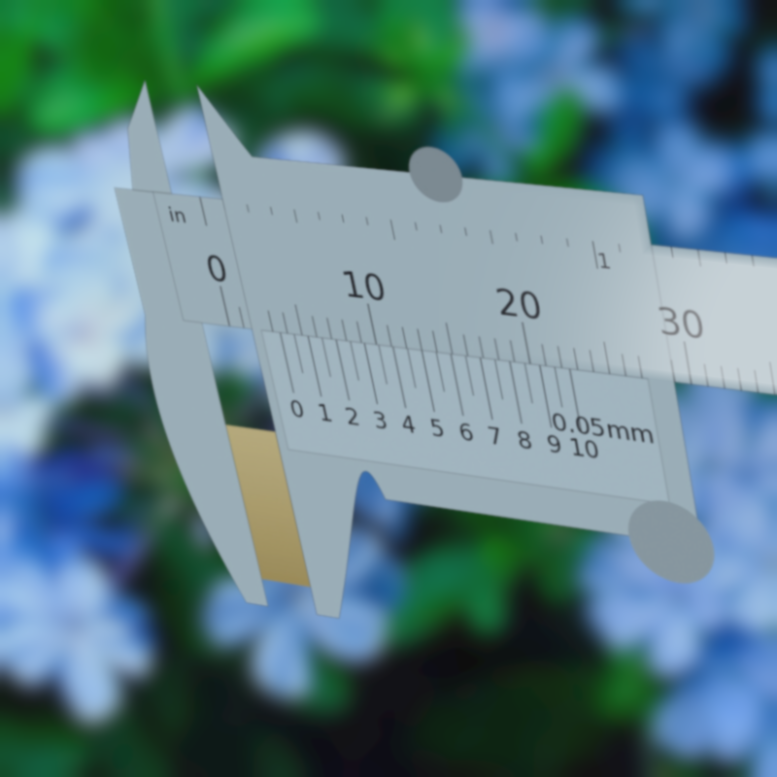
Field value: {"value": 3.5, "unit": "mm"}
